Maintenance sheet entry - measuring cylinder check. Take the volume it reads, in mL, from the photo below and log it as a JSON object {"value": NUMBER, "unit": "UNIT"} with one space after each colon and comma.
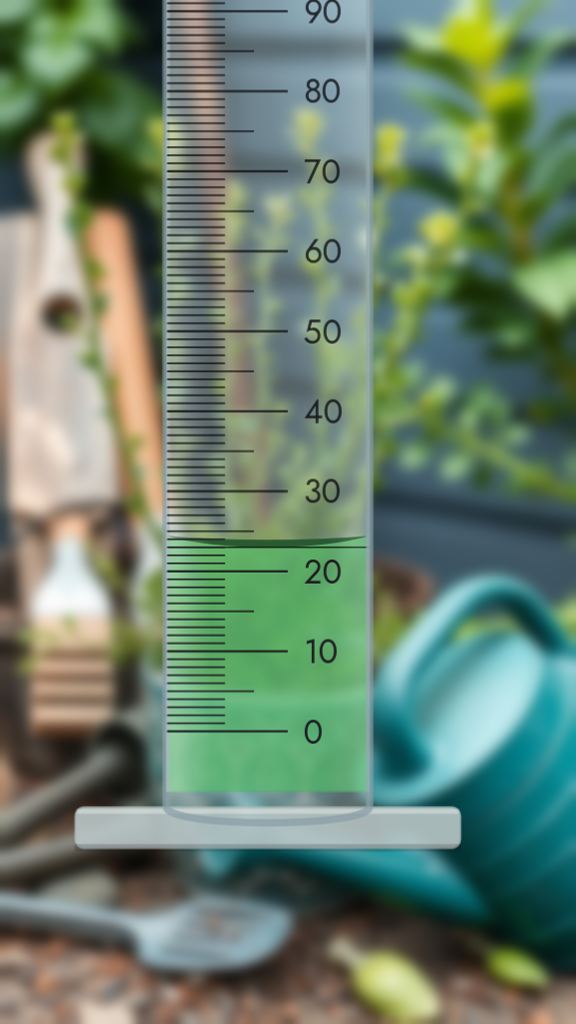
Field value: {"value": 23, "unit": "mL"}
